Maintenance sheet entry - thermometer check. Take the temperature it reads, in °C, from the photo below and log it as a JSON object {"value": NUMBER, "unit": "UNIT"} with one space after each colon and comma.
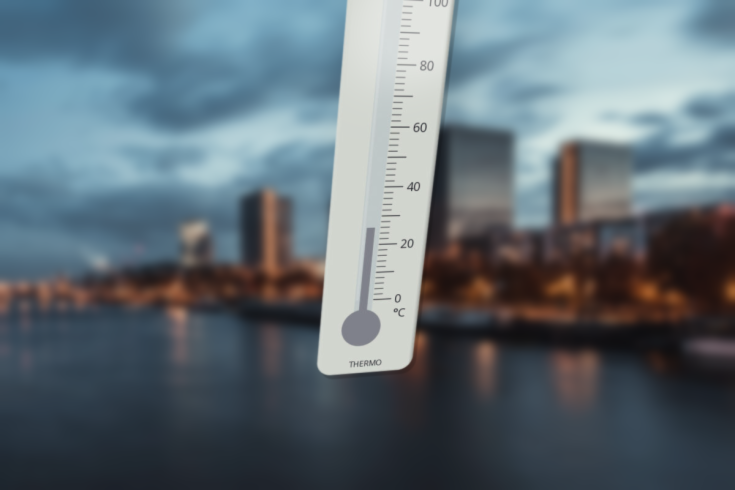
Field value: {"value": 26, "unit": "°C"}
